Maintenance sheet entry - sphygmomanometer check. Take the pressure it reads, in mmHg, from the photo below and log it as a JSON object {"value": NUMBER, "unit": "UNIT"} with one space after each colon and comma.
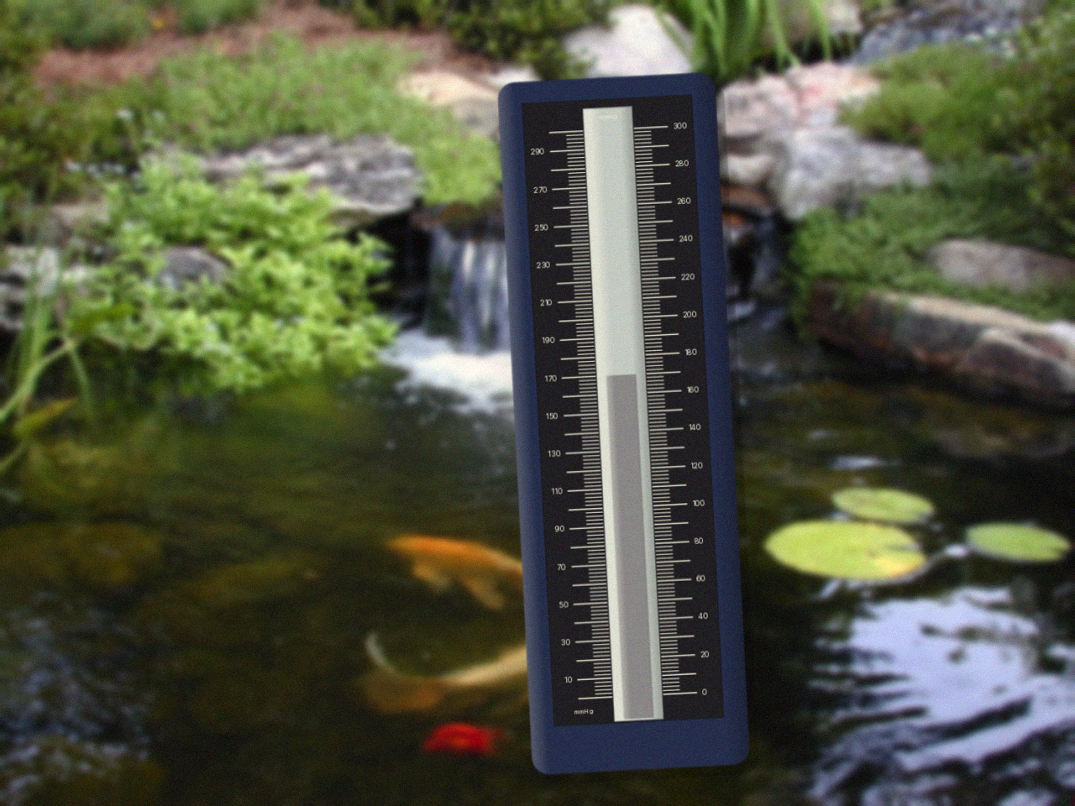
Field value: {"value": 170, "unit": "mmHg"}
